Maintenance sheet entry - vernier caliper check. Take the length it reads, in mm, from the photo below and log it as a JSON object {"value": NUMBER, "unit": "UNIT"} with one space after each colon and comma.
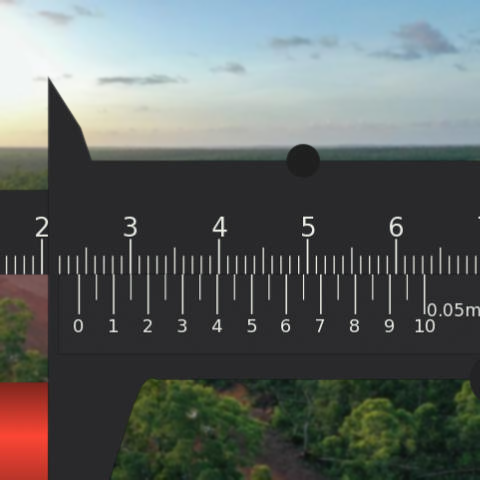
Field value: {"value": 24.2, "unit": "mm"}
